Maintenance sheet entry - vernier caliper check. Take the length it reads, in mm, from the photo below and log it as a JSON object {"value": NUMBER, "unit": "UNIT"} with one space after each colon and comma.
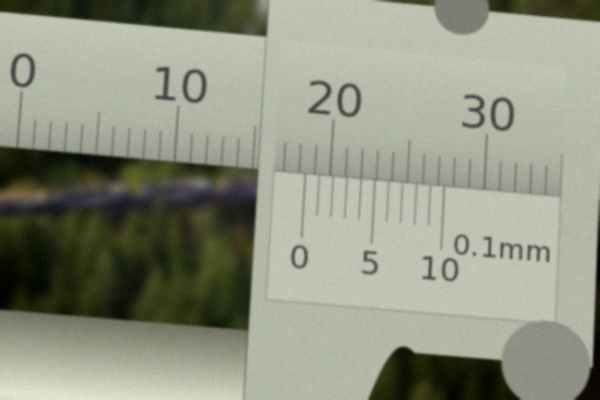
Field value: {"value": 18.4, "unit": "mm"}
